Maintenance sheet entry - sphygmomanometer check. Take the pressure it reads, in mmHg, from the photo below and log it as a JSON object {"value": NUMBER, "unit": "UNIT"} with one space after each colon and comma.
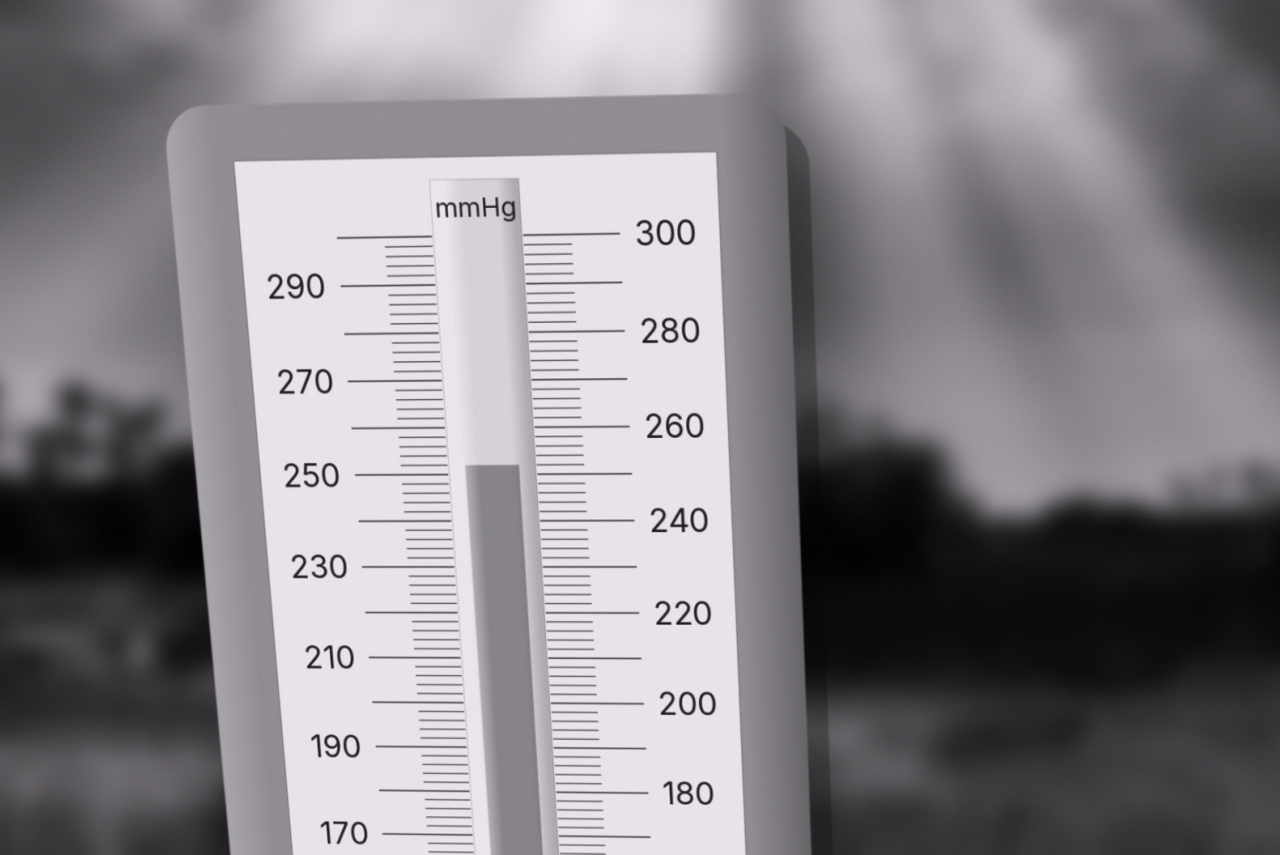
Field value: {"value": 252, "unit": "mmHg"}
